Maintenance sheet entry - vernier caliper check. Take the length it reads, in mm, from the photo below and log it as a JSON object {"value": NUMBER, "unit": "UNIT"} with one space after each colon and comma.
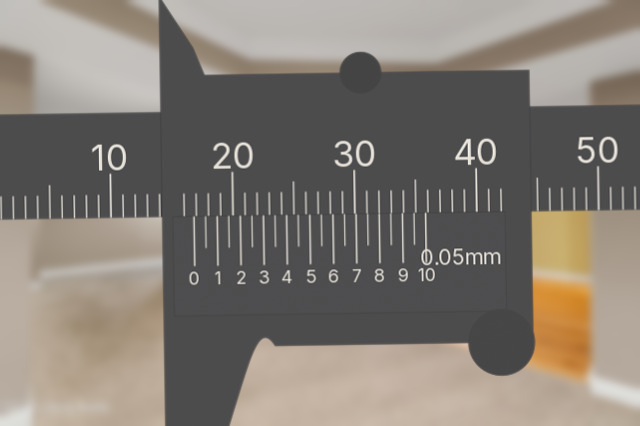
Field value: {"value": 16.8, "unit": "mm"}
